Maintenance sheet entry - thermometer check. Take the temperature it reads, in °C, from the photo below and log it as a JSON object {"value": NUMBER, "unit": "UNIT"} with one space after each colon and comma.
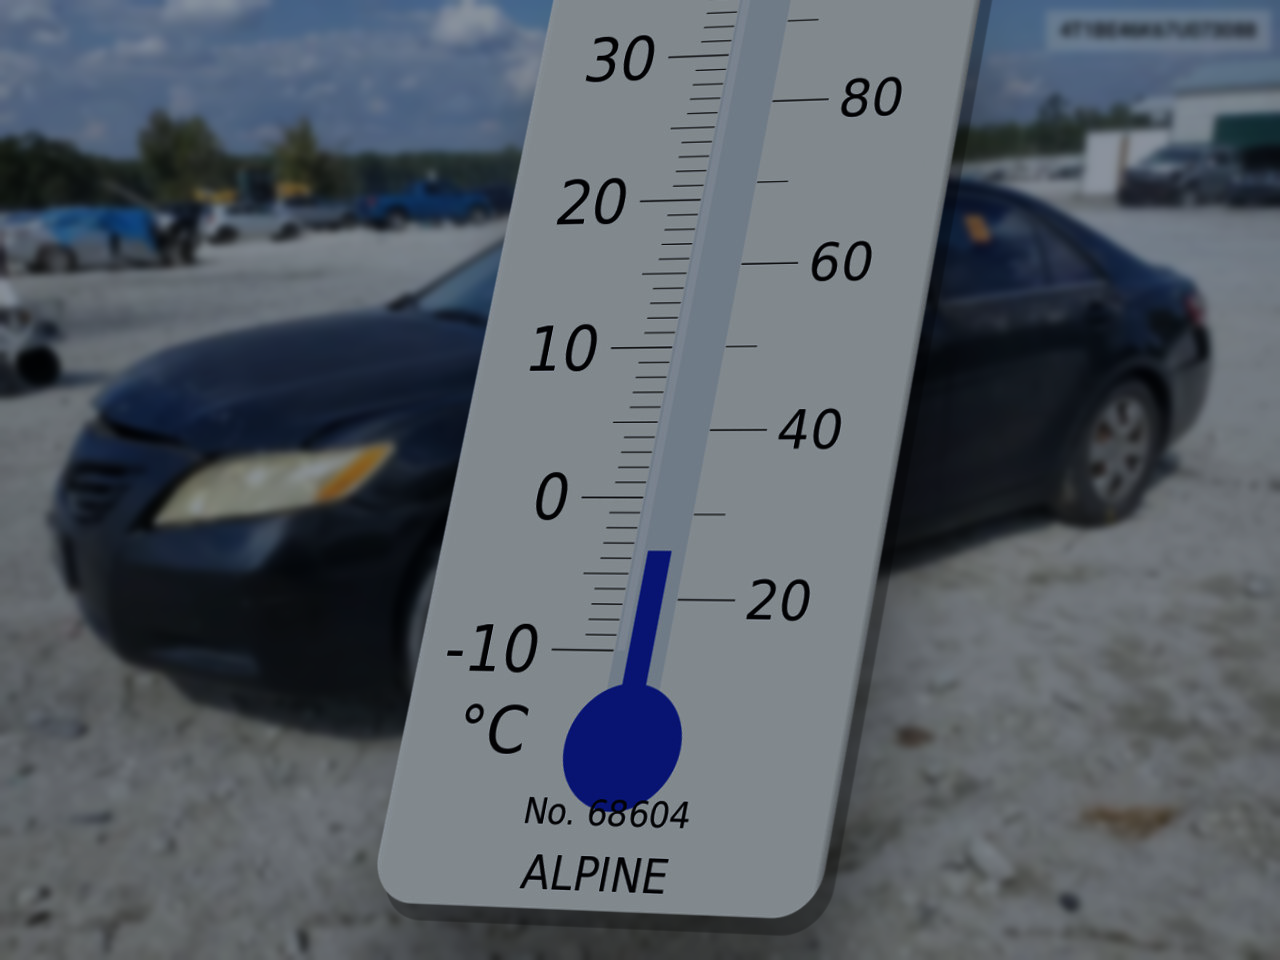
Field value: {"value": -3.5, "unit": "°C"}
